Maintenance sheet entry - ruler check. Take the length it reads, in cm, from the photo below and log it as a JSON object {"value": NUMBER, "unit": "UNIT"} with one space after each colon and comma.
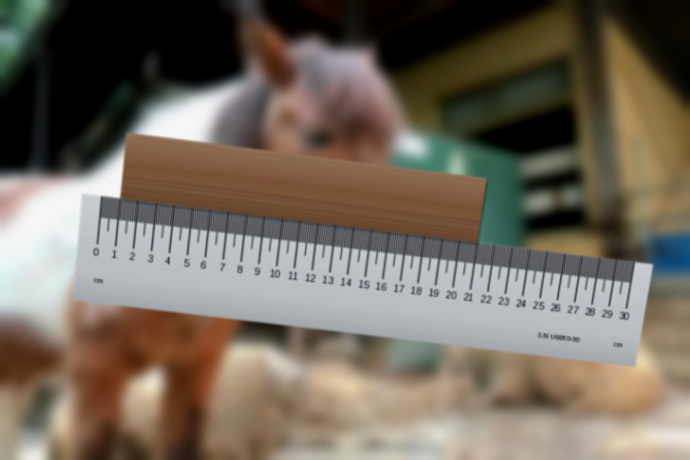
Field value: {"value": 20, "unit": "cm"}
